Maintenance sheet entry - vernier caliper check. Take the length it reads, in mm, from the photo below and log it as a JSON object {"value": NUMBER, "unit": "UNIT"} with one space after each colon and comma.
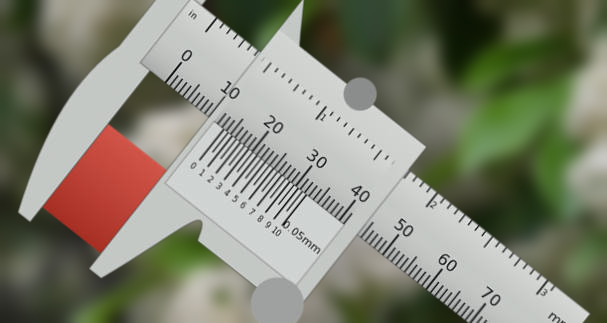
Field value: {"value": 13.5, "unit": "mm"}
